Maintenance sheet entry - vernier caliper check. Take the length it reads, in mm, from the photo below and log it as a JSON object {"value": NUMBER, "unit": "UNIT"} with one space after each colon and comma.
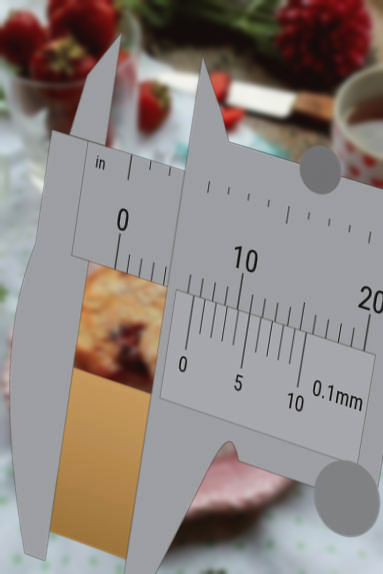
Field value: {"value": 6.5, "unit": "mm"}
